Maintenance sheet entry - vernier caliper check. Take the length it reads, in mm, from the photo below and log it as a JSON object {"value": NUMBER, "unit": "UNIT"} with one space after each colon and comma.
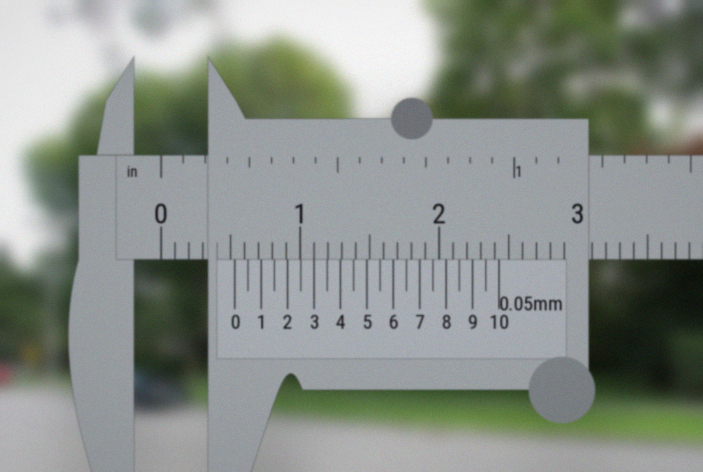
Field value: {"value": 5.3, "unit": "mm"}
